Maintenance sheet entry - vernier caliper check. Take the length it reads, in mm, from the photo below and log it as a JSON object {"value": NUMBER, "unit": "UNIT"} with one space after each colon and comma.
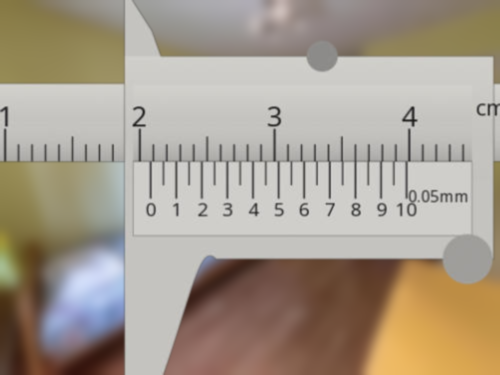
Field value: {"value": 20.8, "unit": "mm"}
